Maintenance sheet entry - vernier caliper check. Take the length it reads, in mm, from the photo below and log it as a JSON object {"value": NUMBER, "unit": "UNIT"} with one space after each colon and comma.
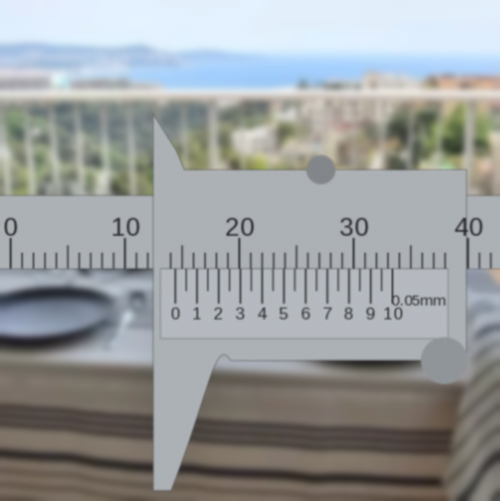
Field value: {"value": 14.4, "unit": "mm"}
